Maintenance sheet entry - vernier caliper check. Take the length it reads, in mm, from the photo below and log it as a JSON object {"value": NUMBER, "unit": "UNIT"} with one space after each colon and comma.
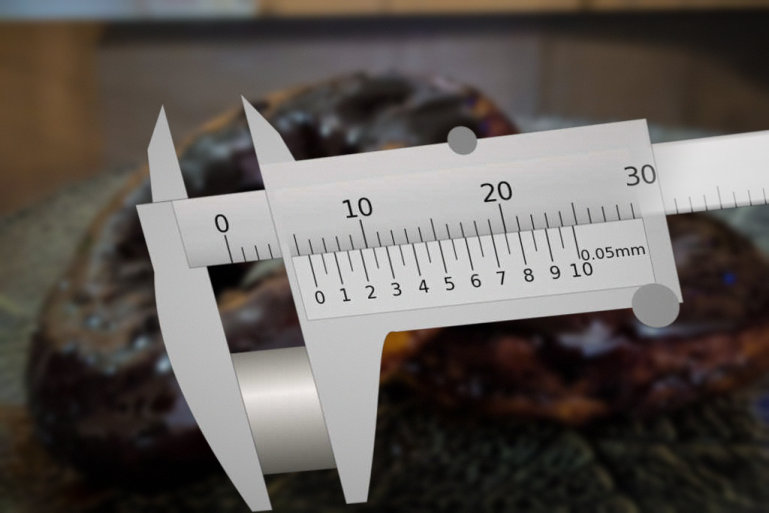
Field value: {"value": 5.7, "unit": "mm"}
